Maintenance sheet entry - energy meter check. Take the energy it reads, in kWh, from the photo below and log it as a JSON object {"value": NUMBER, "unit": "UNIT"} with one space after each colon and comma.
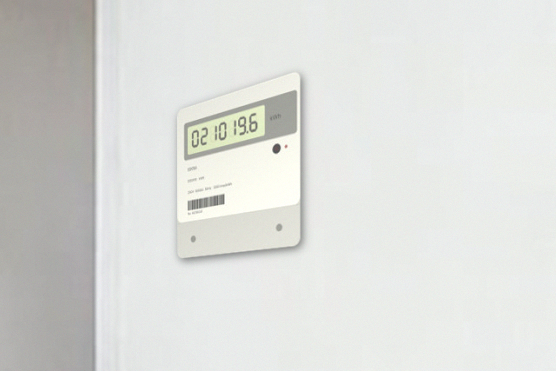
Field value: {"value": 21019.6, "unit": "kWh"}
